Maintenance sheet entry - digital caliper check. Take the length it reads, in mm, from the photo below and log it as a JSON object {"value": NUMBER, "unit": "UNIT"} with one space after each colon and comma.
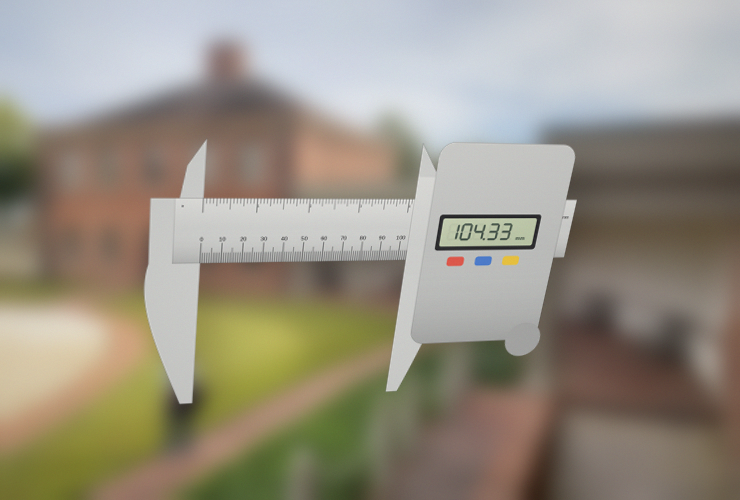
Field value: {"value": 104.33, "unit": "mm"}
